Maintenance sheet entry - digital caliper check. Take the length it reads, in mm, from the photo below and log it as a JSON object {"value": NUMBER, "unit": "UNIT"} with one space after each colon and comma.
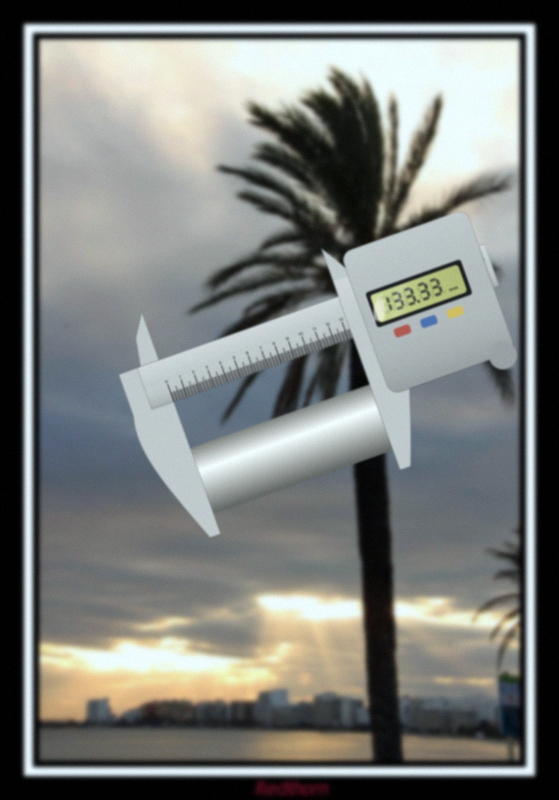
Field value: {"value": 133.33, "unit": "mm"}
